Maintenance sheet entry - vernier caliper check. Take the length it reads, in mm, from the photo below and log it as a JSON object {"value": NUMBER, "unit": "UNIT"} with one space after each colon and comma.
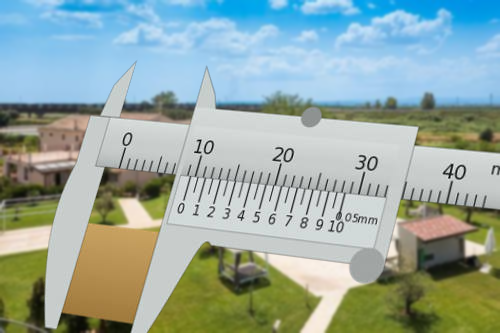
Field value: {"value": 9.4, "unit": "mm"}
